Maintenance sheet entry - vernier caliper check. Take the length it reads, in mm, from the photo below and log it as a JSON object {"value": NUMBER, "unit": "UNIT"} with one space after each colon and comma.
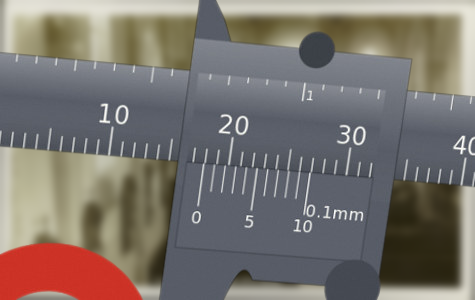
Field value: {"value": 17.9, "unit": "mm"}
